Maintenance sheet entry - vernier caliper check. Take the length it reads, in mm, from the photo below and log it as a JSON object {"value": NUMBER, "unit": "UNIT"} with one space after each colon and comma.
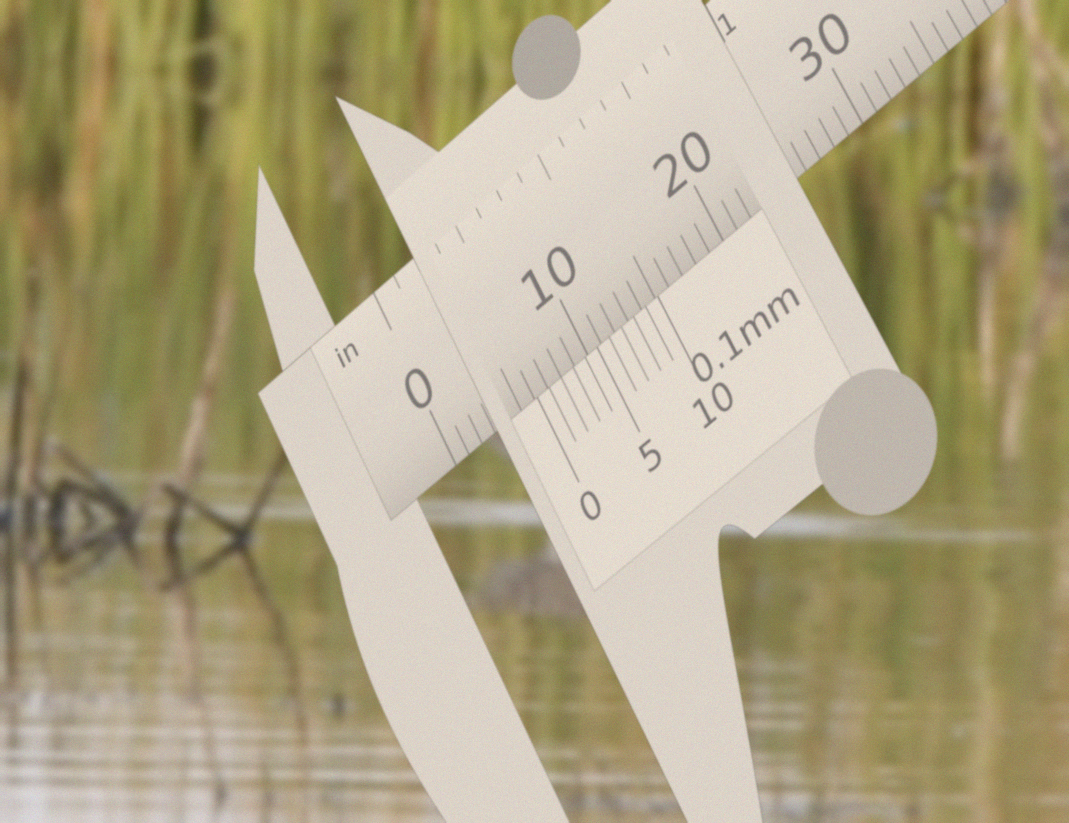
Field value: {"value": 6.2, "unit": "mm"}
